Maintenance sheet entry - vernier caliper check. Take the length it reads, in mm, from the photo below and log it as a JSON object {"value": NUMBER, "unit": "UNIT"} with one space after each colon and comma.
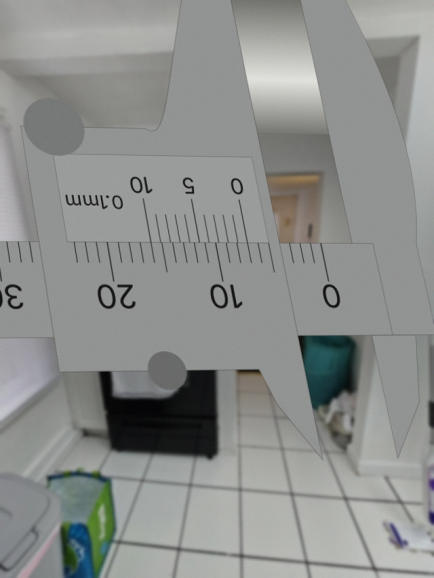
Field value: {"value": 7.0, "unit": "mm"}
